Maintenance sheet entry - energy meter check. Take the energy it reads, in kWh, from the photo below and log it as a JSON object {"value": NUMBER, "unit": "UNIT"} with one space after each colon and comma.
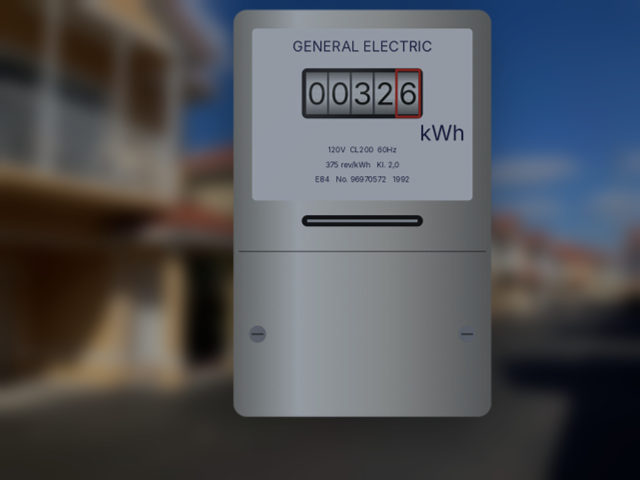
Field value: {"value": 32.6, "unit": "kWh"}
